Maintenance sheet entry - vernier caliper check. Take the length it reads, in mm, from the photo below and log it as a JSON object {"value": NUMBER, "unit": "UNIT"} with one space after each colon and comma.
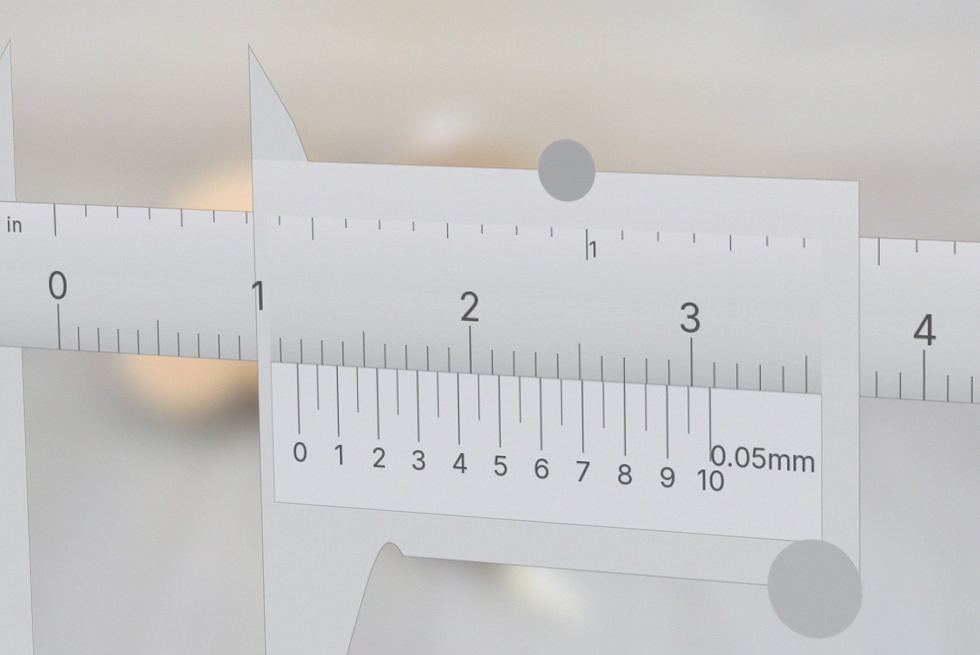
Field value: {"value": 11.8, "unit": "mm"}
